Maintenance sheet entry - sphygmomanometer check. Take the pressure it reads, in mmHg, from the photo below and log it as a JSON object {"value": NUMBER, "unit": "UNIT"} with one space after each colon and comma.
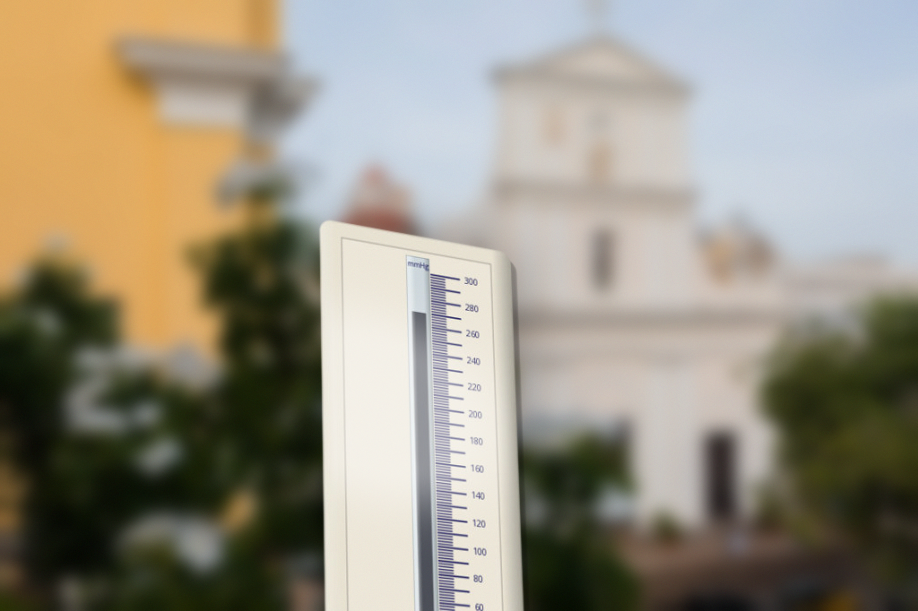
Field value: {"value": 270, "unit": "mmHg"}
